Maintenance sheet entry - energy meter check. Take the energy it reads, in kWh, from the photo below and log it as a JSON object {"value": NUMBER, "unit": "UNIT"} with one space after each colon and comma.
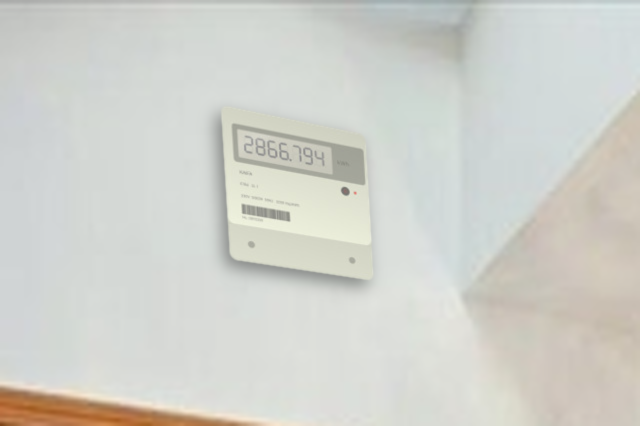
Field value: {"value": 2866.794, "unit": "kWh"}
